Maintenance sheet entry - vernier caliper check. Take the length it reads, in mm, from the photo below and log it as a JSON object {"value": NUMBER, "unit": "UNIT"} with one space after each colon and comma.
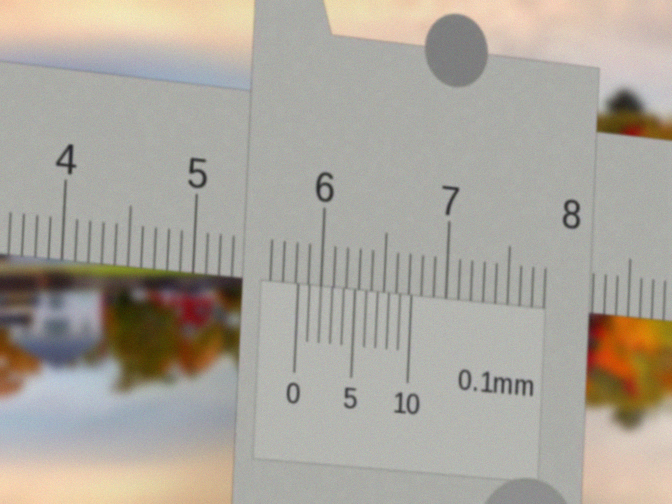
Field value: {"value": 58.2, "unit": "mm"}
